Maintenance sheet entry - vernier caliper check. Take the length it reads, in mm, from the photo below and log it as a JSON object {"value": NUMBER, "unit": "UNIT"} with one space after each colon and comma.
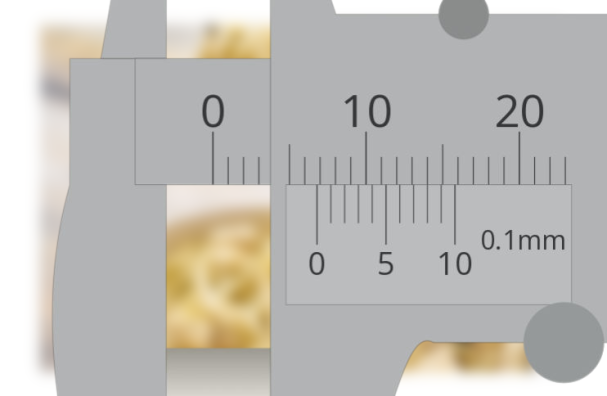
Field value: {"value": 6.8, "unit": "mm"}
